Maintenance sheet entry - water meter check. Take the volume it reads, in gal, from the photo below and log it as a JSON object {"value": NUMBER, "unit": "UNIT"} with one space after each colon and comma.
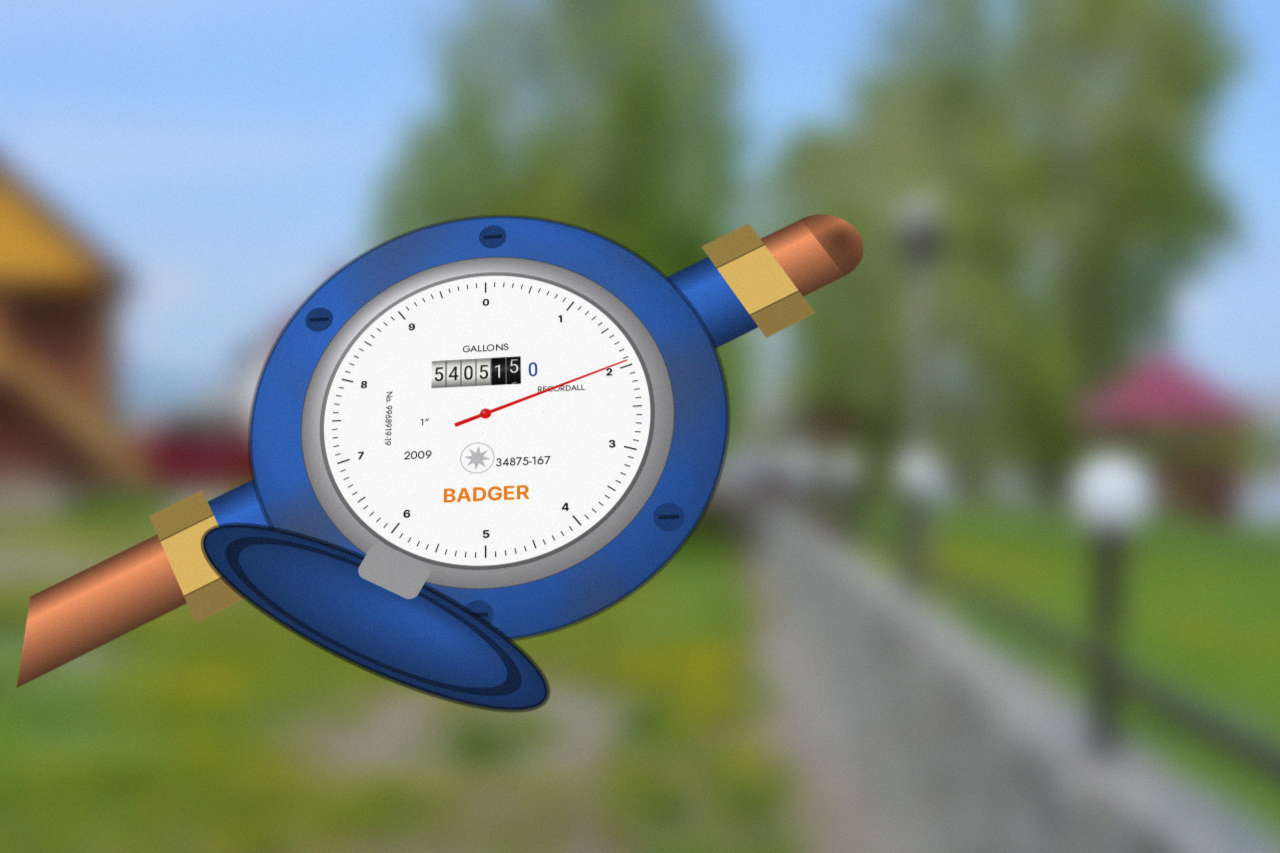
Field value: {"value": 5405151.9, "unit": "gal"}
